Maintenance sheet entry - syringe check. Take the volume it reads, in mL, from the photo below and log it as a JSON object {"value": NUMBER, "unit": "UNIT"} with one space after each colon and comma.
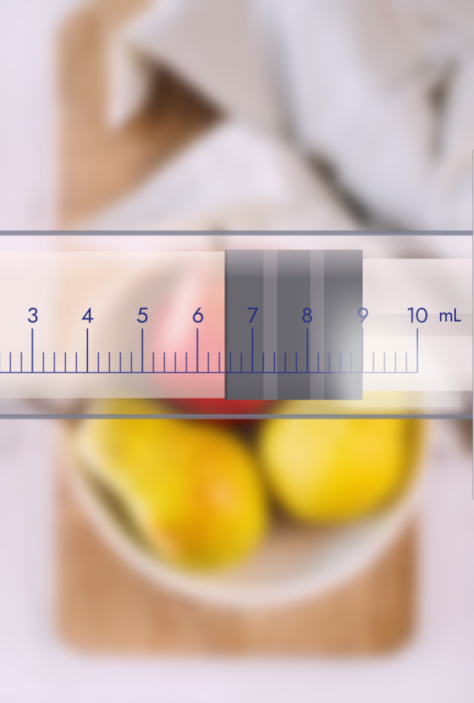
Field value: {"value": 6.5, "unit": "mL"}
